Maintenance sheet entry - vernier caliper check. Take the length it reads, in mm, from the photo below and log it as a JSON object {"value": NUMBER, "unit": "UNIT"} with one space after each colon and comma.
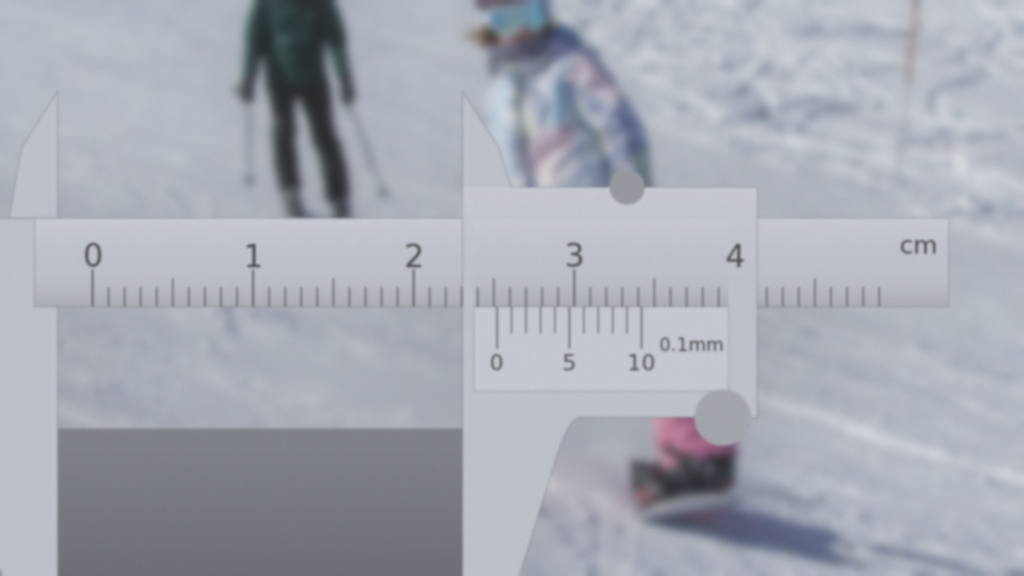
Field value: {"value": 25.2, "unit": "mm"}
